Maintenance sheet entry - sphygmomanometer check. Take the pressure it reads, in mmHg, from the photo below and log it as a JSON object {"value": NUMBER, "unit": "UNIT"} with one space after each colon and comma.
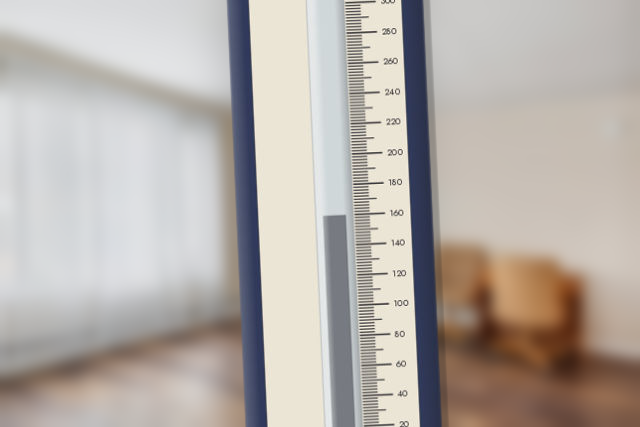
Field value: {"value": 160, "unit": "mmHg"}
